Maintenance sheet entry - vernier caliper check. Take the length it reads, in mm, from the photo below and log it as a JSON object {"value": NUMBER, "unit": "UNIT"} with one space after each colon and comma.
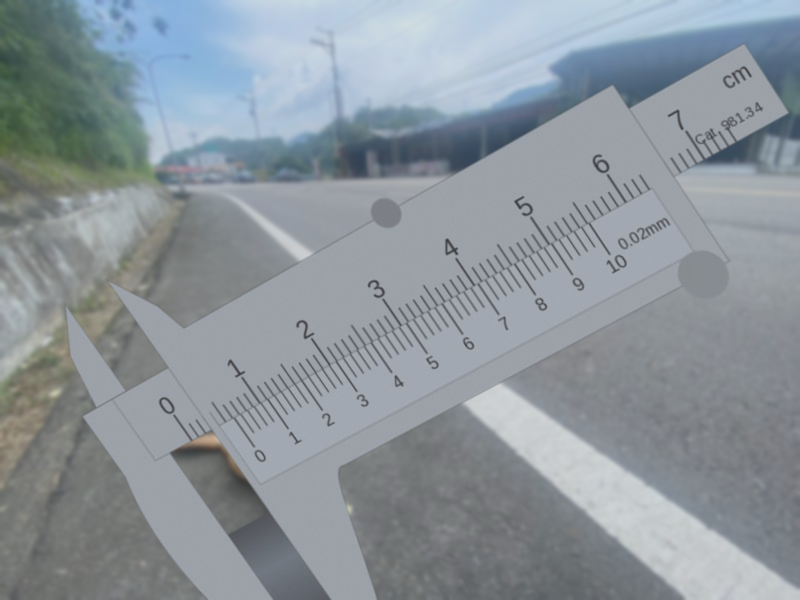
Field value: {"value": 6.2, "unit": "mm"}
